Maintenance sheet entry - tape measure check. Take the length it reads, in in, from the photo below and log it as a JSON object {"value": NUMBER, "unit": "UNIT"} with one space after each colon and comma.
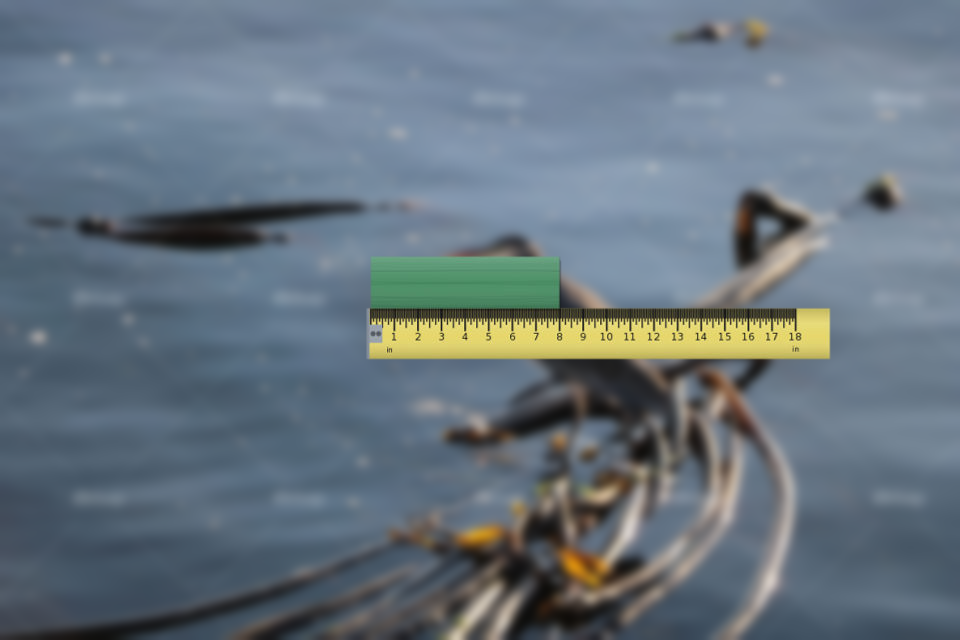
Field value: {"value": 8, "unit": "in"}
